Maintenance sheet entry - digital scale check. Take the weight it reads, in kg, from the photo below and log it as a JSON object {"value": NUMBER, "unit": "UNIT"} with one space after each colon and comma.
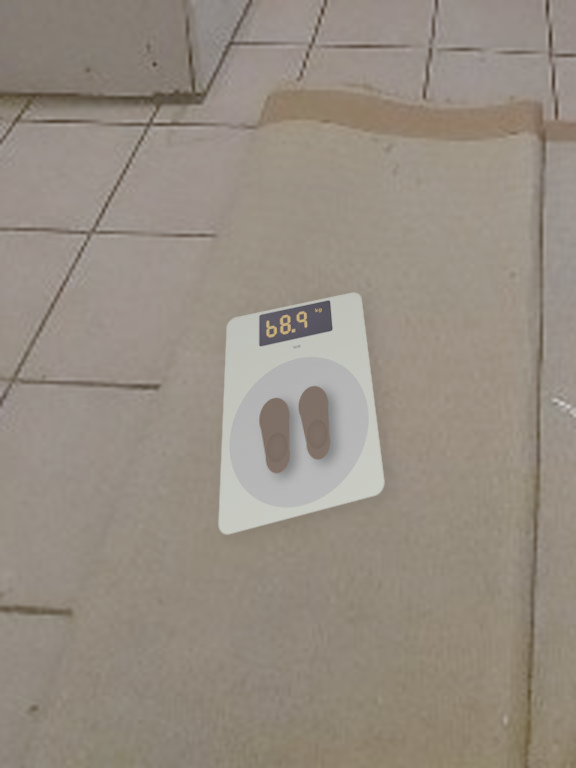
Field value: {"value": 68.9, "unit": "kg"}
